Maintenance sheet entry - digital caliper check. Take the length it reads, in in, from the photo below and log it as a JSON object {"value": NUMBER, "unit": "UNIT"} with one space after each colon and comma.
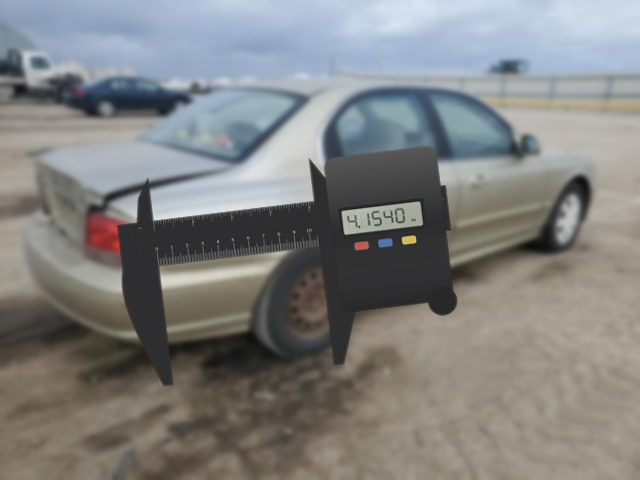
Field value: {"value": 4.1540, "unit": "in"}
